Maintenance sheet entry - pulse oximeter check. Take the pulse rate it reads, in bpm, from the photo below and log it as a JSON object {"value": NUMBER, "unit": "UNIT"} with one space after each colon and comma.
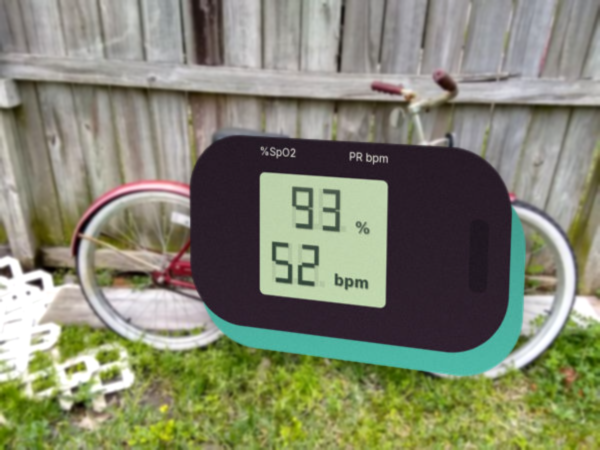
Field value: {"value": 52, "unit": "bpm"}
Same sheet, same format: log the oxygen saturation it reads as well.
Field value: {"value": 93, "unit": "%"}
